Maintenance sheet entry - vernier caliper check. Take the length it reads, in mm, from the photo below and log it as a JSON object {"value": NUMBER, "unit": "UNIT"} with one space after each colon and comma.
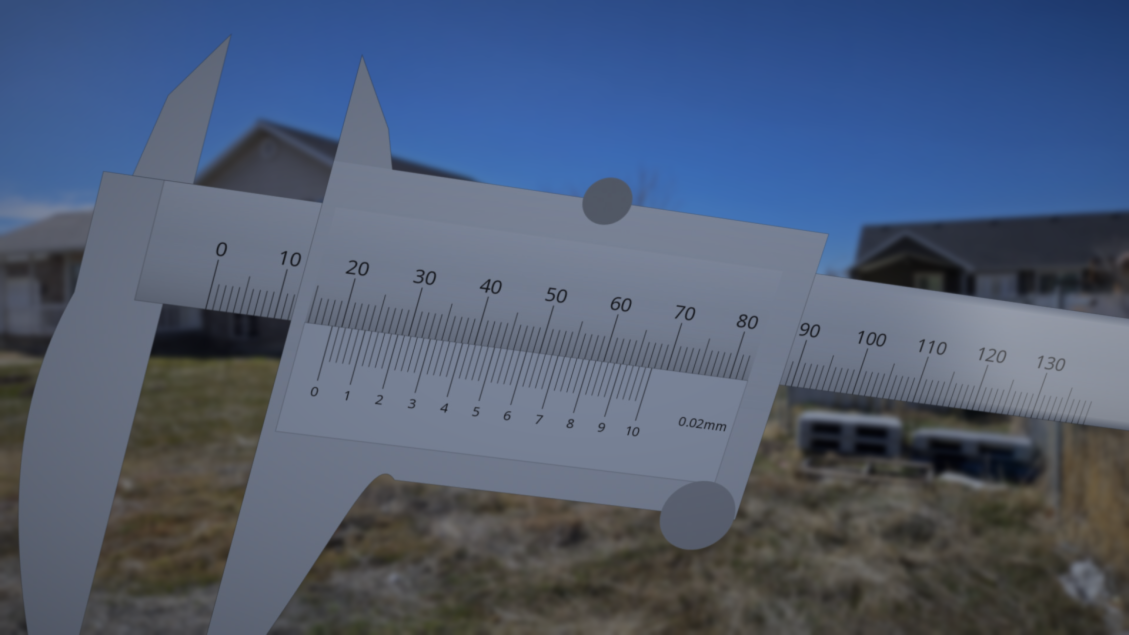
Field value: {"value": 18.6, "unit": "mm"}
